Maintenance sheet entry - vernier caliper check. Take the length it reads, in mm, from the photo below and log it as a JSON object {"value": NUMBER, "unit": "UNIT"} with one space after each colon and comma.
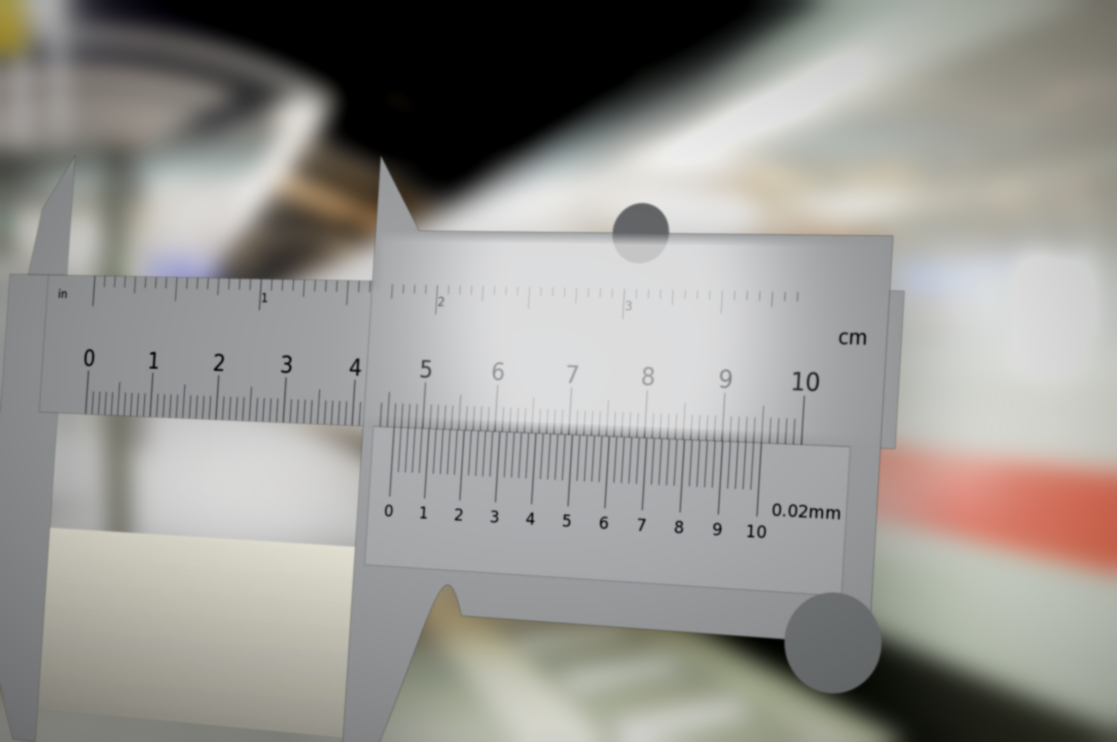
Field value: {"value": 46.0, "unit": "mm"}
